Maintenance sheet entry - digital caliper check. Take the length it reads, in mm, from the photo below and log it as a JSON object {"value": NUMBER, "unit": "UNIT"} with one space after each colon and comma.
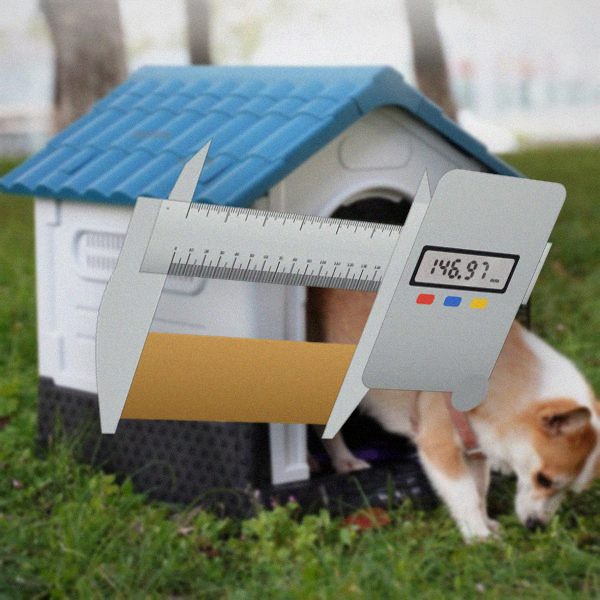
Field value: {"value": 146.97, "unit": "mm"}
